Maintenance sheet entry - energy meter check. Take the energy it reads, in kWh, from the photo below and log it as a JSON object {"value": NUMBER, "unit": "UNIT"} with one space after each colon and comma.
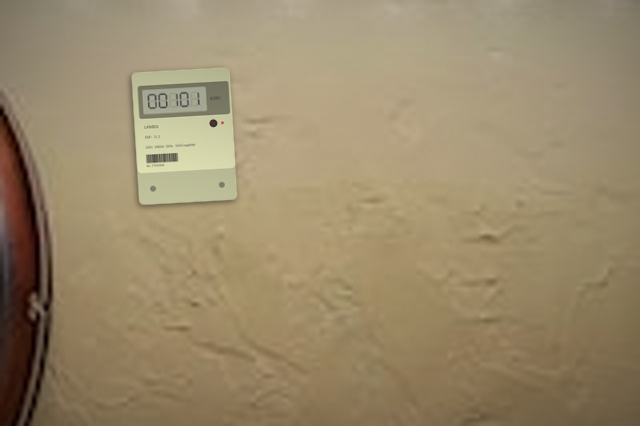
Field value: {"value": 101, "unit": "kWh"}
